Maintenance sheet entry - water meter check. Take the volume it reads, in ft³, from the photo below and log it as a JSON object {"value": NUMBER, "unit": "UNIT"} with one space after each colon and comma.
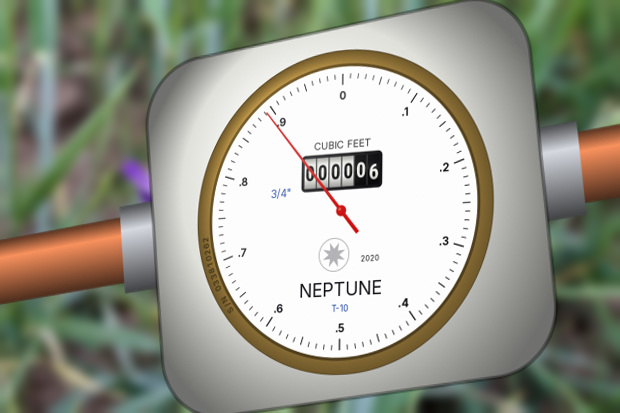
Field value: {"value": 5.89, "unit": "ft³"}
